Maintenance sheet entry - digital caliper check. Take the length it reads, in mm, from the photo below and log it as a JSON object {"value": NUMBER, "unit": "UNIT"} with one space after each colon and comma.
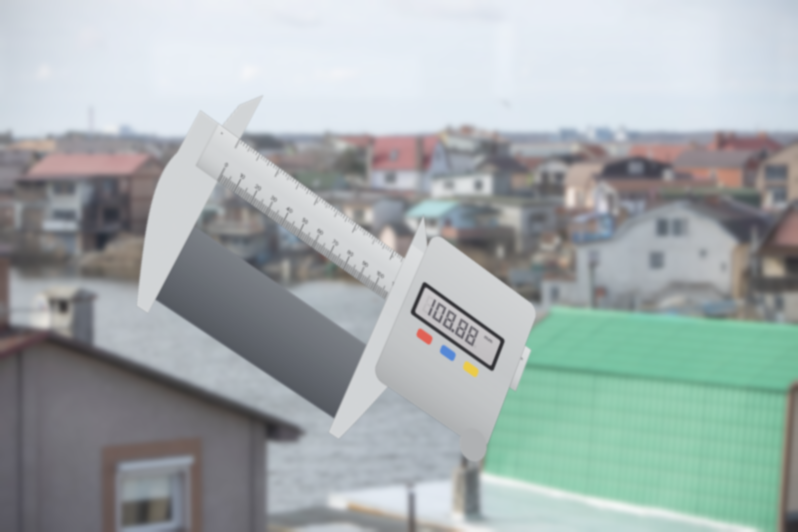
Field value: {"value": 108.88, "unit": "mm"}
